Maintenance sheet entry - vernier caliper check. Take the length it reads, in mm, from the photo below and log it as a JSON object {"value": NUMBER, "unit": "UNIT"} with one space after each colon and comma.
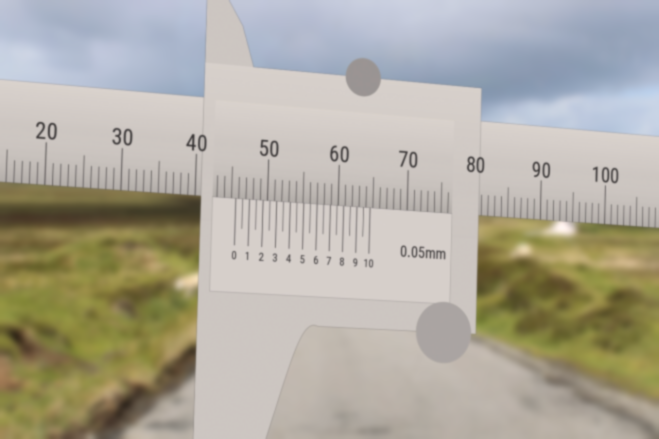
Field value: {"value": 45.6, "unit": "mm"}
